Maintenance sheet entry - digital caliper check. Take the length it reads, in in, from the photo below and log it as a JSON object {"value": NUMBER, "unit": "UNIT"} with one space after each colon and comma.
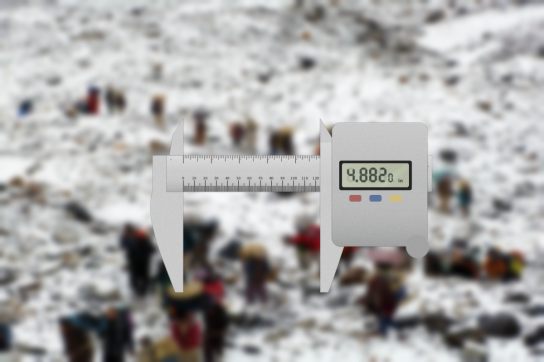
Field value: {"value": 4.8820, "unit": "in"}
